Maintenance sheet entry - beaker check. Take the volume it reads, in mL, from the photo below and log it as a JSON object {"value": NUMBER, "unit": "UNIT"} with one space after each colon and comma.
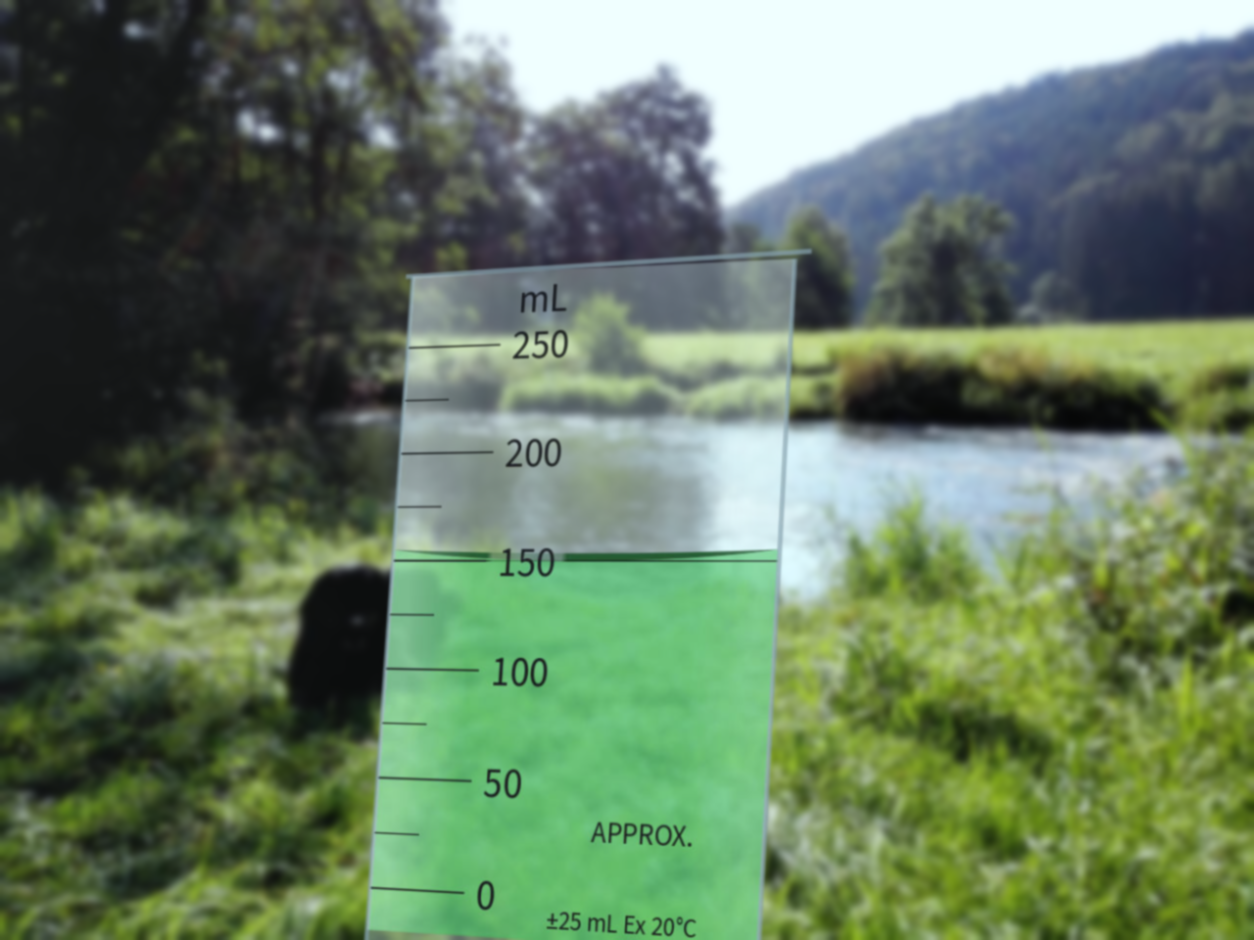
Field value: {"value": 150, "unit": "mL"}
